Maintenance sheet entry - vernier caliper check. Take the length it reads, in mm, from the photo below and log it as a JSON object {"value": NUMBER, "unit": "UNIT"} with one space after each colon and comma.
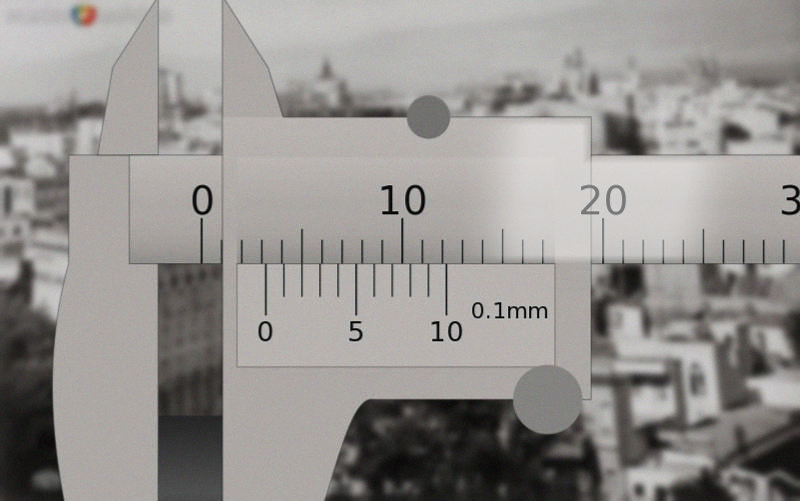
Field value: {"value": 3.2, "unit": "mm"}
